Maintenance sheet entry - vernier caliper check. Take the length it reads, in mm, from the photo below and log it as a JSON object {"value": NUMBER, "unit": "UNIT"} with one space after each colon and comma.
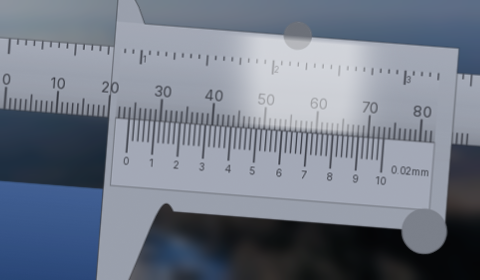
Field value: {"value": 24.0, "unit": "mm"}
